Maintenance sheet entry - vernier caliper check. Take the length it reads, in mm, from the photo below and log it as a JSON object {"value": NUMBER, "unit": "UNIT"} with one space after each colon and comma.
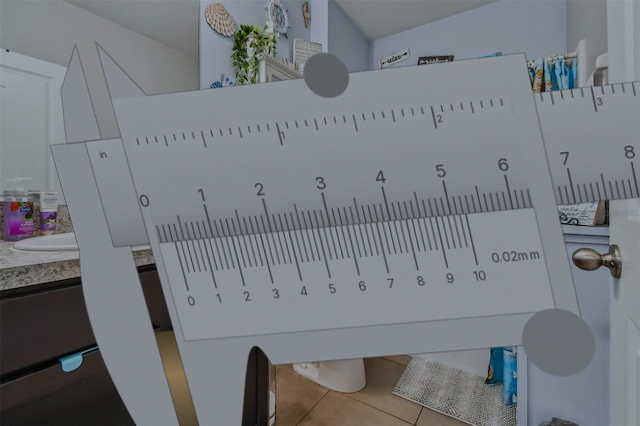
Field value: {"value": 3.4, "unit": "mm"}
